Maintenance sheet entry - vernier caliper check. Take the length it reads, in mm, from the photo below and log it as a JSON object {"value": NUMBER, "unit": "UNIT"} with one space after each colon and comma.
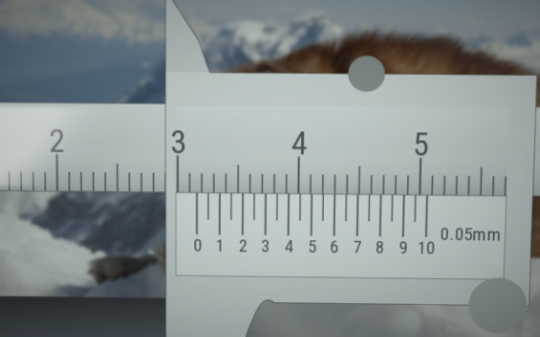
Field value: {"value": 31.6, "unit": "mm"}
